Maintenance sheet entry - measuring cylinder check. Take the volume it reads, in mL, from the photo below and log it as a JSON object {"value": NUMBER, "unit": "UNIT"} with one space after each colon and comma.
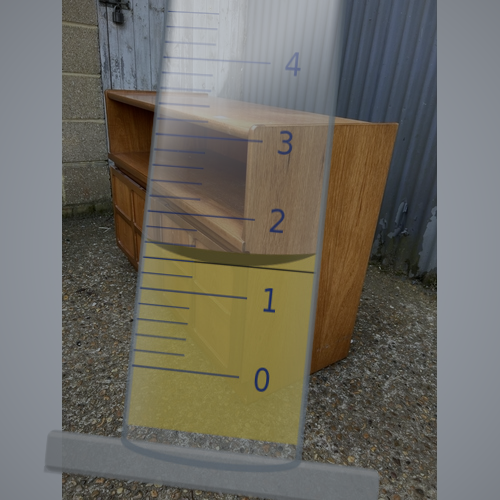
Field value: {"value": 1.4, "unit": "mL"}
